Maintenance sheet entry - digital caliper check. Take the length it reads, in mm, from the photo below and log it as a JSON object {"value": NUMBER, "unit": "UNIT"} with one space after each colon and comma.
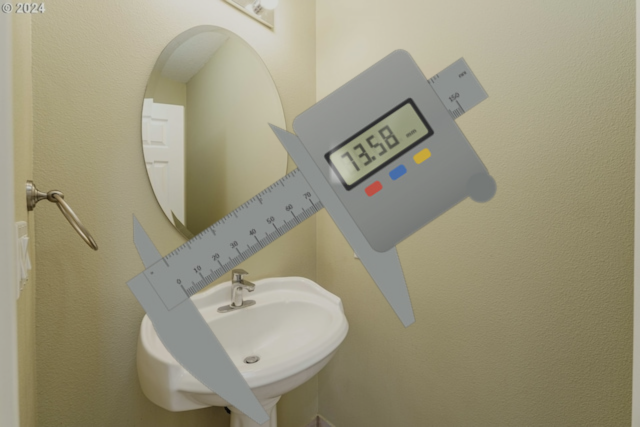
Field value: {"value": 73.58, "unit": "mm"}
